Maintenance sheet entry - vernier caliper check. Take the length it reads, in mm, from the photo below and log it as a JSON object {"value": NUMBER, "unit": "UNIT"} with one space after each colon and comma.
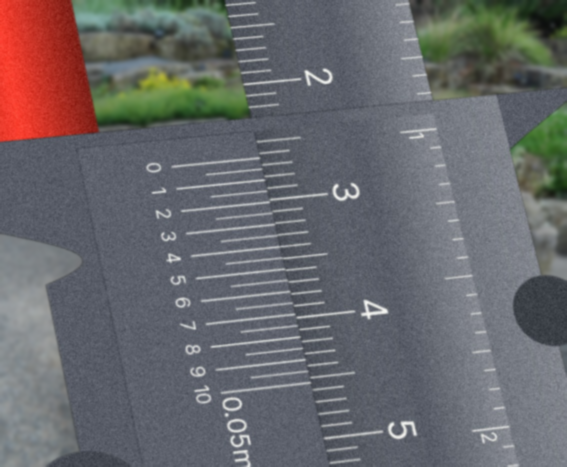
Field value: {"value": 26.4, "unit": "mm"}
